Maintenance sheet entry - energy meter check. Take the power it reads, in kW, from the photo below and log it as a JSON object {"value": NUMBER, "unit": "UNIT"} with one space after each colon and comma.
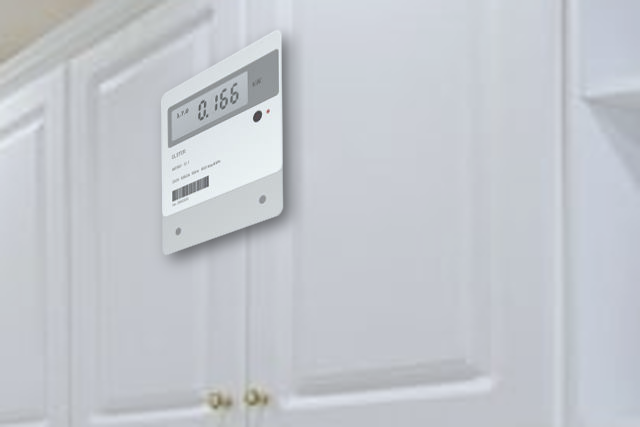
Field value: {"value": 0.166, "unit": "kW"}
